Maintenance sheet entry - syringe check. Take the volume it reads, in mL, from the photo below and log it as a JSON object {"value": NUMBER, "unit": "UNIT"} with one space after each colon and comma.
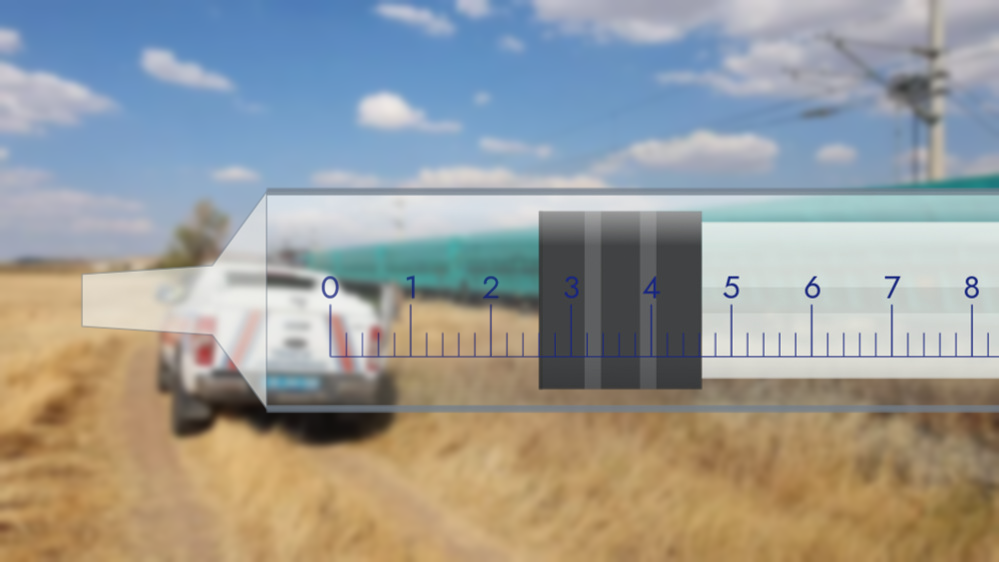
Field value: {"value": 2.6, "unit": "mL"}
